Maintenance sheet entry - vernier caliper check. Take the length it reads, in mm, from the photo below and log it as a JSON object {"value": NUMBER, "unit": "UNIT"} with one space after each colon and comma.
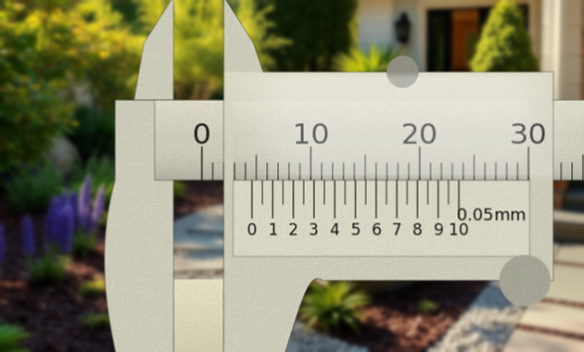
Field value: {"value": 4.6, "unit": "mm"}
